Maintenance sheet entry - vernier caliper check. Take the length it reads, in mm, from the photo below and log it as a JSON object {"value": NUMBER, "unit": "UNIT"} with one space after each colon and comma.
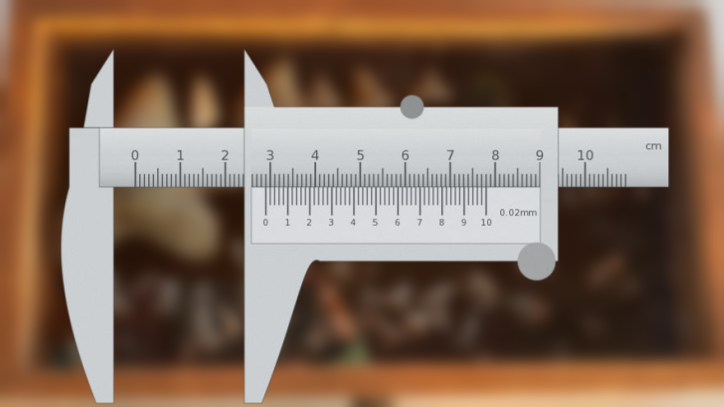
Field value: {"value": 29.0, "unit": "mm"}
